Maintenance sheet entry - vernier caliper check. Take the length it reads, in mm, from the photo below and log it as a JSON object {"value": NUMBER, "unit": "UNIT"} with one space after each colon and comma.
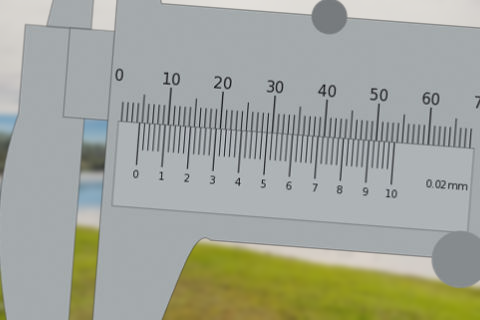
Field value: {"value": 4.5, "unit": "mm"}
